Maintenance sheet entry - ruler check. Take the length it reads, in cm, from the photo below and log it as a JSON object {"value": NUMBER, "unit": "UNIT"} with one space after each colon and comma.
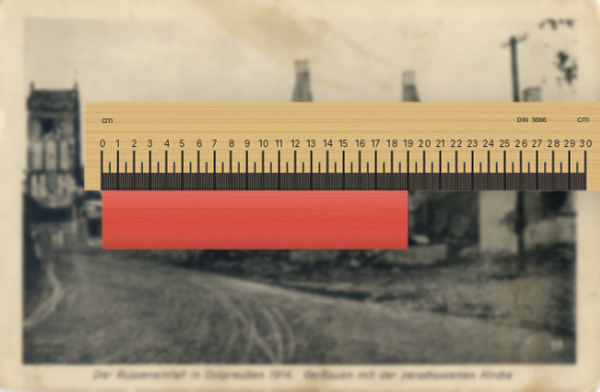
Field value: {"value": 19, "unit": "cm"}
